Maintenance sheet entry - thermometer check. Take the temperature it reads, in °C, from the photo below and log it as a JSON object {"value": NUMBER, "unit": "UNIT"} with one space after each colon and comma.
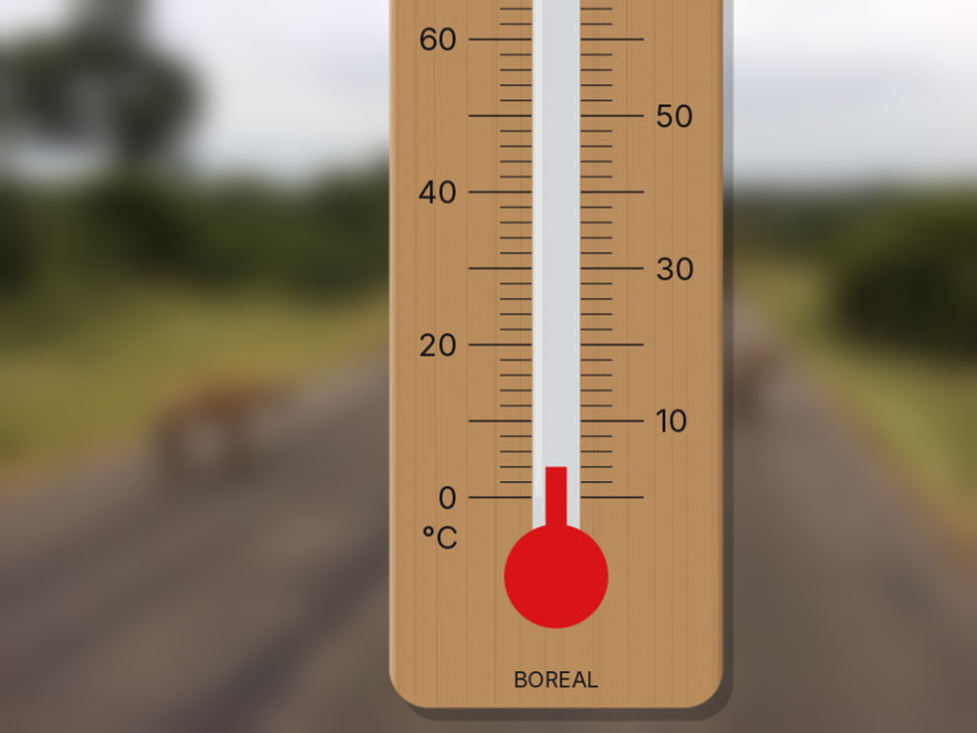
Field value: {"value": 4, "unit": "°C"}
